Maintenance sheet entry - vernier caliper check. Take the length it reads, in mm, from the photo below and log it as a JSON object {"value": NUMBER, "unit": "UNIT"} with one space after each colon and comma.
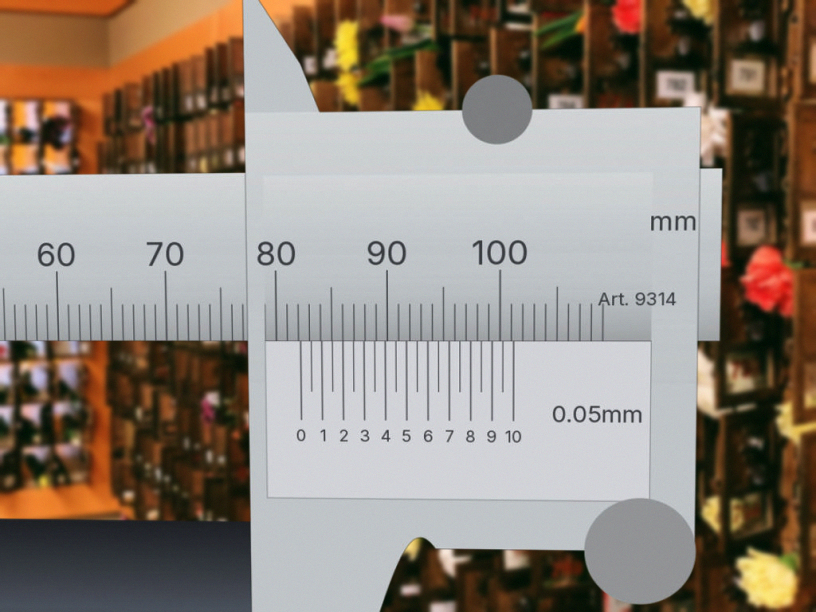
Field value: {"value": 82.2, "unit": "mm"}
